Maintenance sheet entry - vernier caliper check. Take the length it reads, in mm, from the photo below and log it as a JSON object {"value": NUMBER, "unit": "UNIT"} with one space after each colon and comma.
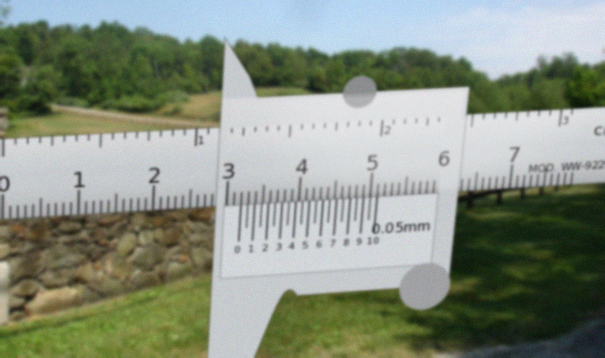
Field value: {"value": 32.0, "unit": "mm"}
